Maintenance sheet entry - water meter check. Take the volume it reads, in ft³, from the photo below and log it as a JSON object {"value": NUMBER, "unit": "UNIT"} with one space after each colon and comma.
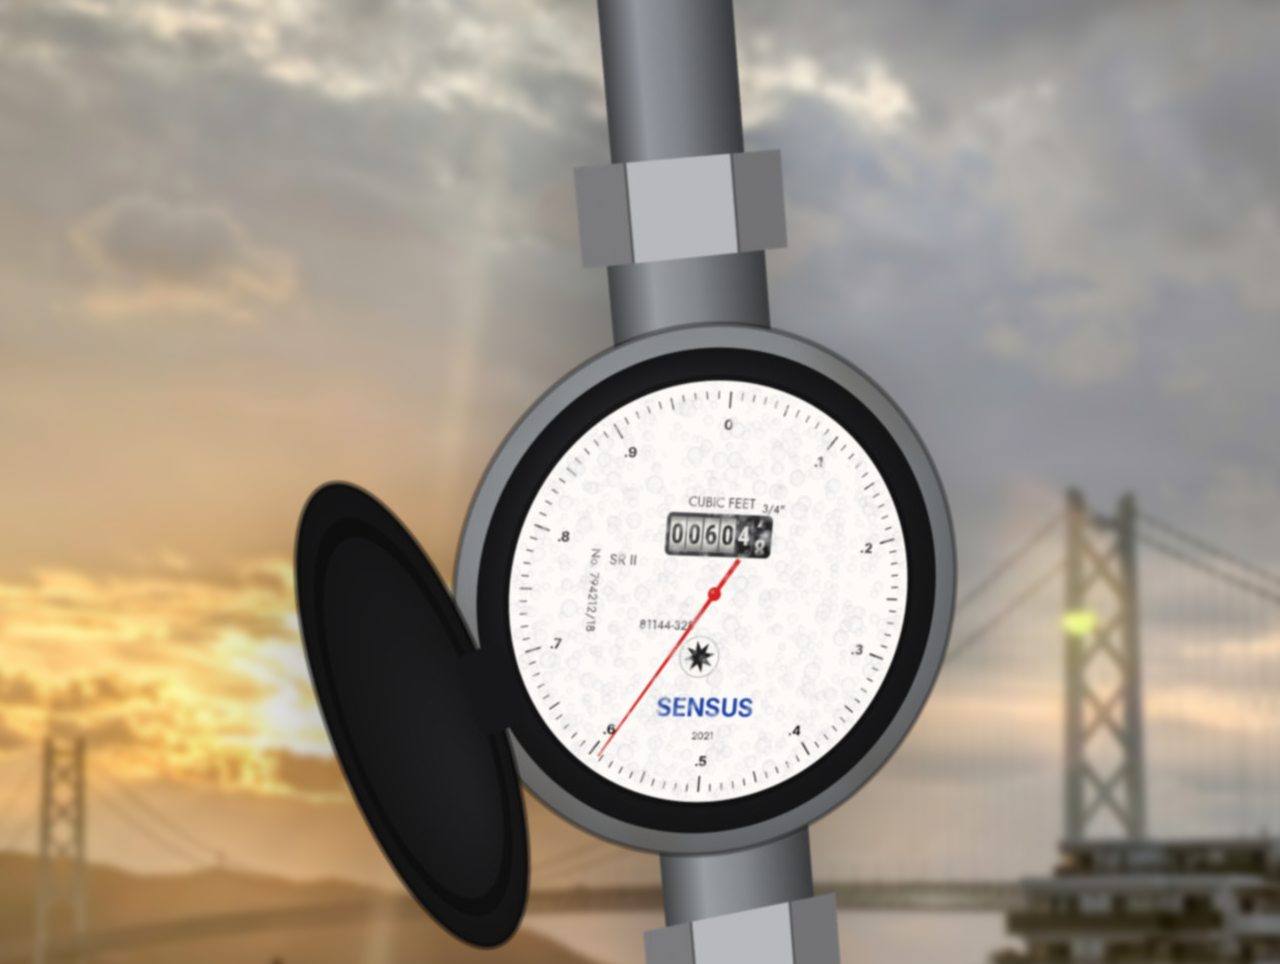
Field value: {"value": 6047.59, "unit": "ft³"}
